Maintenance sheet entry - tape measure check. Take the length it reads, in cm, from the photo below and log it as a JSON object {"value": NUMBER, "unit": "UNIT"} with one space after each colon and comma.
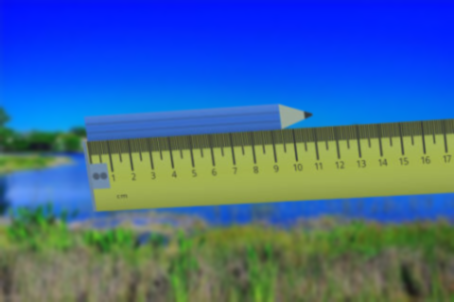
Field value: {"value": 11, "unit": "cm"}
